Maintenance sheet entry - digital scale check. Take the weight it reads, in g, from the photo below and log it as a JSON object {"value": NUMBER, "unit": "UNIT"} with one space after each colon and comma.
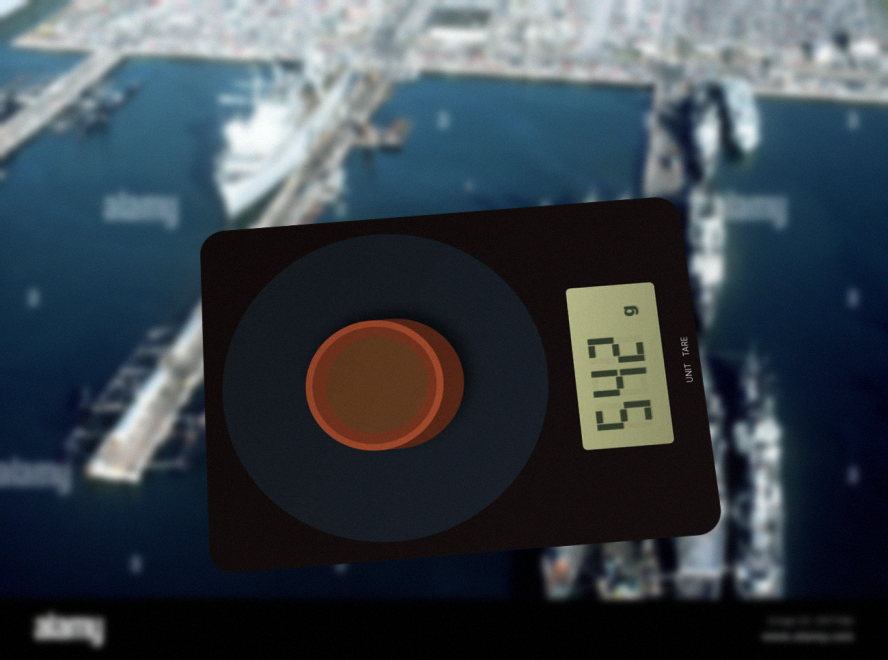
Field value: {"value": 542, "unit": "g"}
